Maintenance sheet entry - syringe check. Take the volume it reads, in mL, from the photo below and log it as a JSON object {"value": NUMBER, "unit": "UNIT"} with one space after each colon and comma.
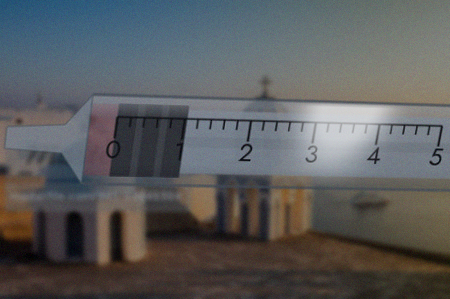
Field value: {"value": 0, "unit": "mL"}
